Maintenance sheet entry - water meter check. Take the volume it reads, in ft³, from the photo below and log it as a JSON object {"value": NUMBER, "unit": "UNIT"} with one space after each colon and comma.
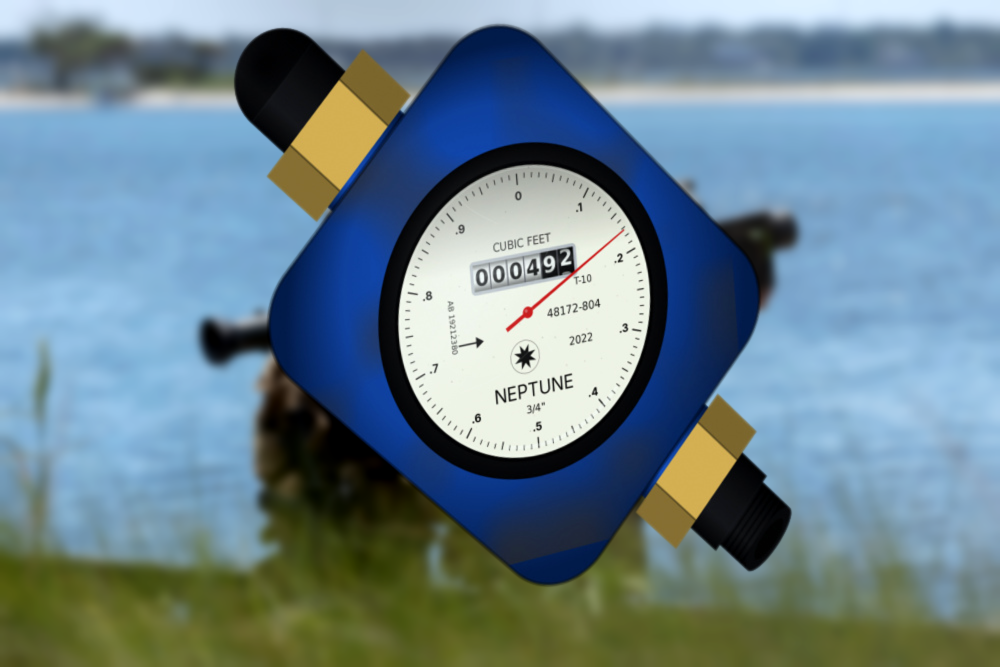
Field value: {"value": 492.17, "unit": "ft³"}
